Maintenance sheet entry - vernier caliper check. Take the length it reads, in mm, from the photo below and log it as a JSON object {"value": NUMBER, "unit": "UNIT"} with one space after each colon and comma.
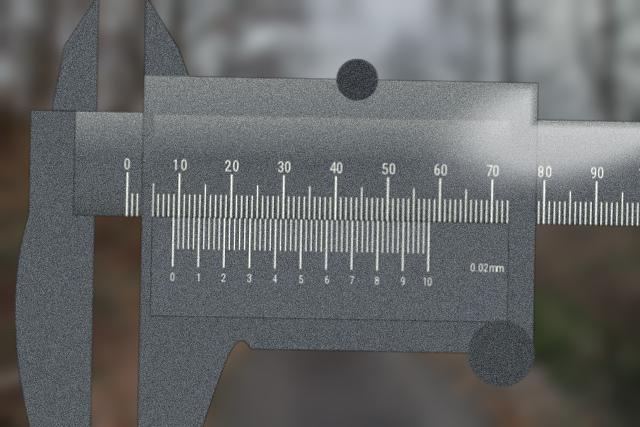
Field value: {"value": 9.0, "unit": "mm"}
